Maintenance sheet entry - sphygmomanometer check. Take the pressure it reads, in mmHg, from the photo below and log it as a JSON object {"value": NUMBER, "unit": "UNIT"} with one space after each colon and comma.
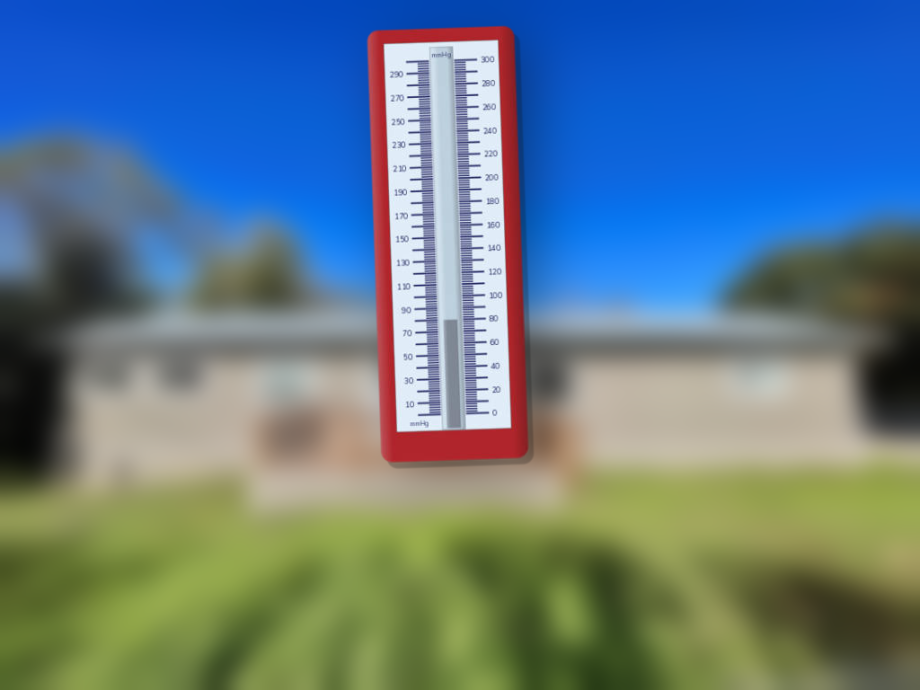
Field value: {"value": 80, "unit": "mmHg"}
